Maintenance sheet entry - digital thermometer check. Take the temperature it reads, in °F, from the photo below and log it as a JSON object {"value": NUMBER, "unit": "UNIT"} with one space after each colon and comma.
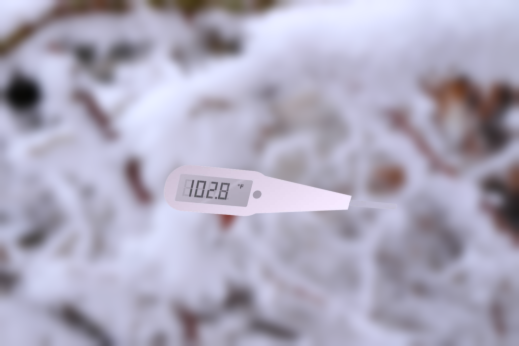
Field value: {"value": 102.8, "unit": "°F"}
